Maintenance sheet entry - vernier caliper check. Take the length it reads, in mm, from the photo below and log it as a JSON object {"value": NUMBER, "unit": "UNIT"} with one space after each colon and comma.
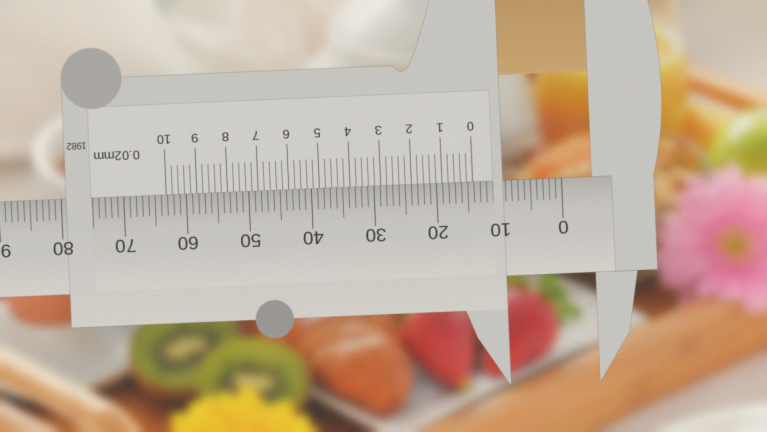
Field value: {"value": 14.2, "unit": "mm"}
